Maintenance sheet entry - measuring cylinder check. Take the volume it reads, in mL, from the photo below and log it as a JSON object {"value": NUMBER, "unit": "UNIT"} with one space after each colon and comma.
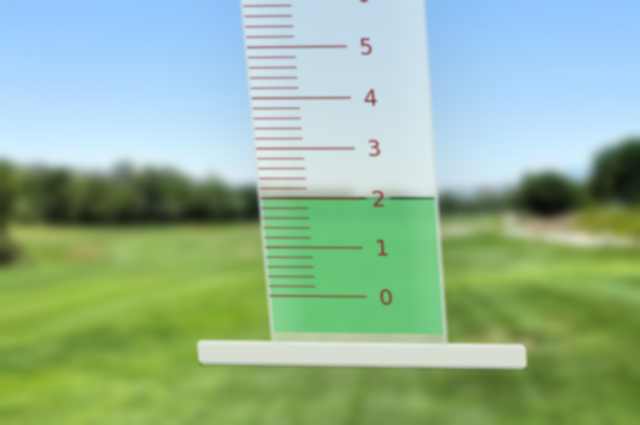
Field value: {"value": 2, "unit": "mL"}
